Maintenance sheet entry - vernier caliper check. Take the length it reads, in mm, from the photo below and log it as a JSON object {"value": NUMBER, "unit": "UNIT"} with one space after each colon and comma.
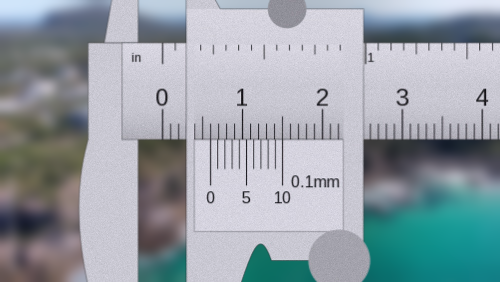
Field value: {"value": 6.0, "unit": "mm"}
